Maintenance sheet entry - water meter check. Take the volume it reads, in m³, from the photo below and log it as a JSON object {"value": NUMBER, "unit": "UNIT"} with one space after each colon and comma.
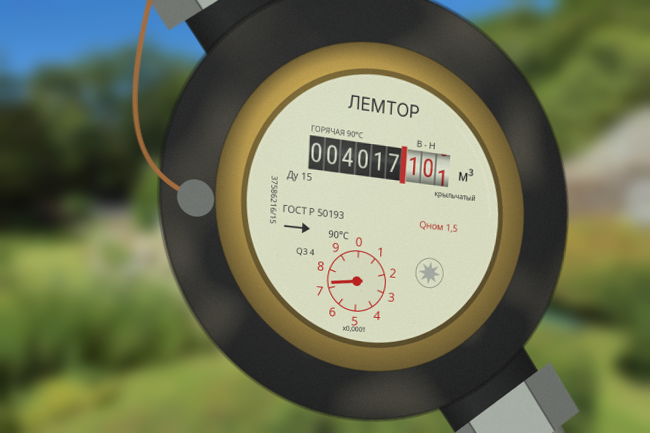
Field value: {"value": 4017.1007, "unit": "m³"}
